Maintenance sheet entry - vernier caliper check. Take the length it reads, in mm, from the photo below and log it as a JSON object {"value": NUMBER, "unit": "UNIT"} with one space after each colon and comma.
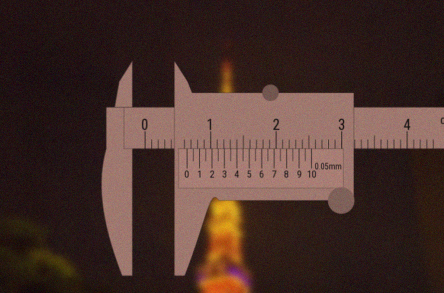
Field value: {"value": 6.4, "unit": "mm"}
